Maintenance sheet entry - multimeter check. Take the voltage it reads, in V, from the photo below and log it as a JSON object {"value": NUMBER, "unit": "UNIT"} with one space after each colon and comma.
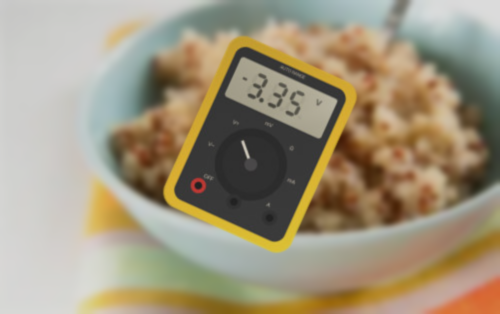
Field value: {"value": -3.35, "unit": "V"}
